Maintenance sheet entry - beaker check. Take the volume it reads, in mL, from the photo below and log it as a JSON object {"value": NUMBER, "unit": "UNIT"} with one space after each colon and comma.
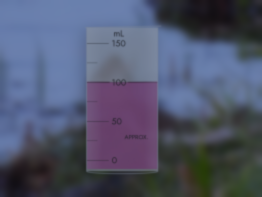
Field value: {"value": 100, "unit": "mL"}
